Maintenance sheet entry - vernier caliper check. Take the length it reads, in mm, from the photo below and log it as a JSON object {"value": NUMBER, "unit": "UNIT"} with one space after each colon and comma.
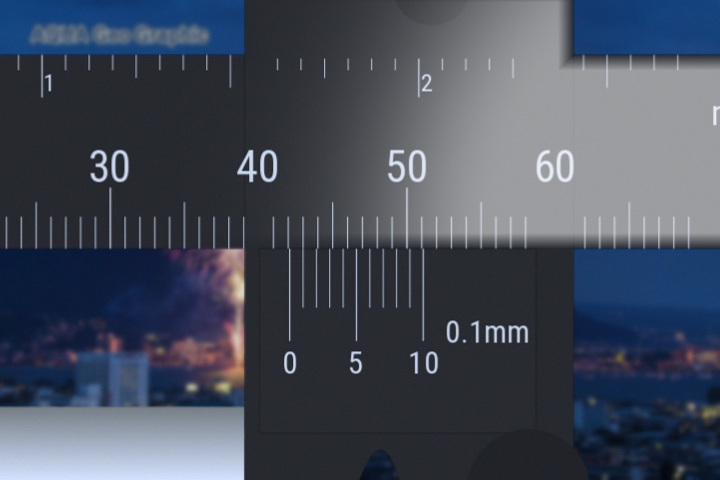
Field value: {"value": 42.1, "unit": "mm"}
